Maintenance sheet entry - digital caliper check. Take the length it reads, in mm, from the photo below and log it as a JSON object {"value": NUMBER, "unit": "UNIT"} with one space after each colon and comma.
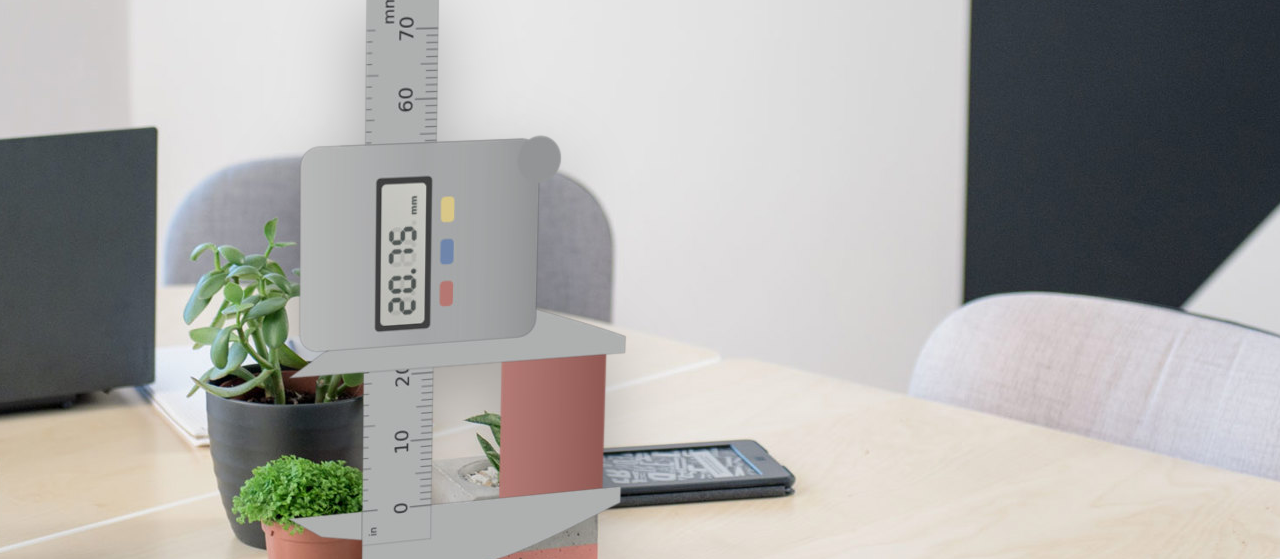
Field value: {"value": 20.75, "unit": "mm"}
